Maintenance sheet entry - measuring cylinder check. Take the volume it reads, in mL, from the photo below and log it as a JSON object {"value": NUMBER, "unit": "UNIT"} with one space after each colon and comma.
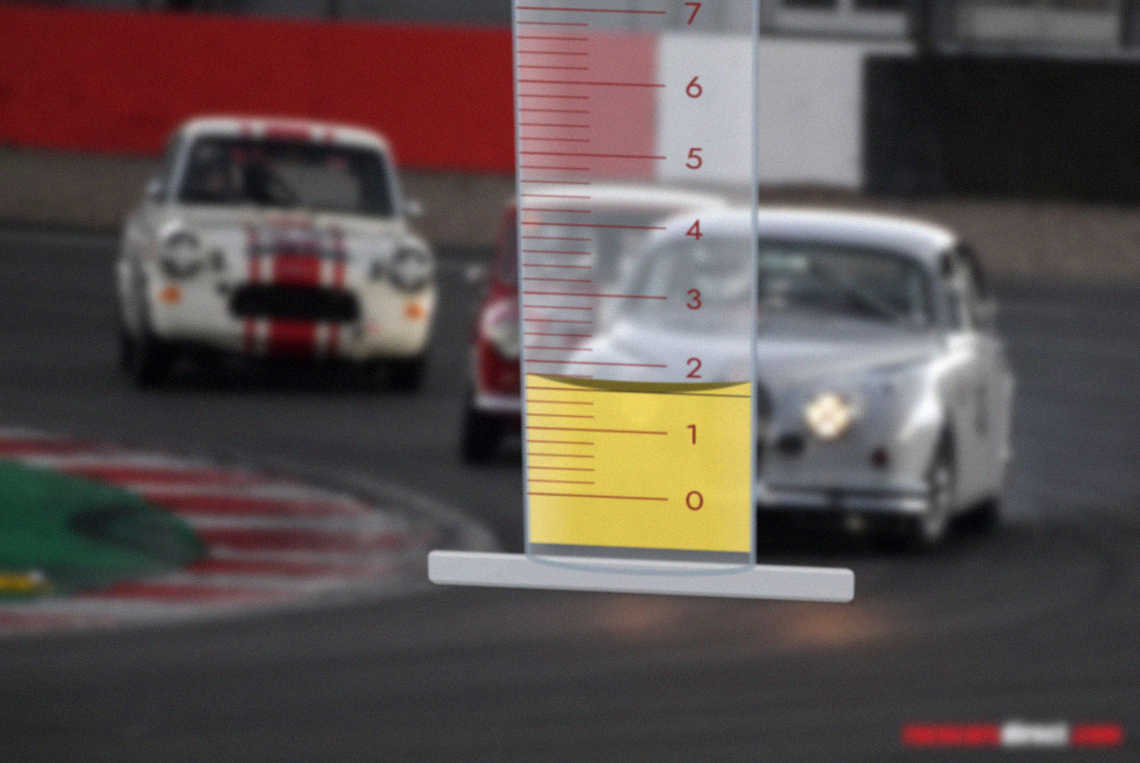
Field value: {"value": 1.6, "unit": "mL"}
